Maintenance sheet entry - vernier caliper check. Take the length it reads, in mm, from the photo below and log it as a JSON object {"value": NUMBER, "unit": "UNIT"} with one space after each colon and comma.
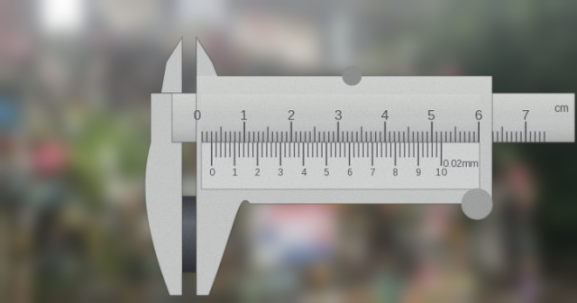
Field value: {"value": 3.0, "unit": "mm"}
